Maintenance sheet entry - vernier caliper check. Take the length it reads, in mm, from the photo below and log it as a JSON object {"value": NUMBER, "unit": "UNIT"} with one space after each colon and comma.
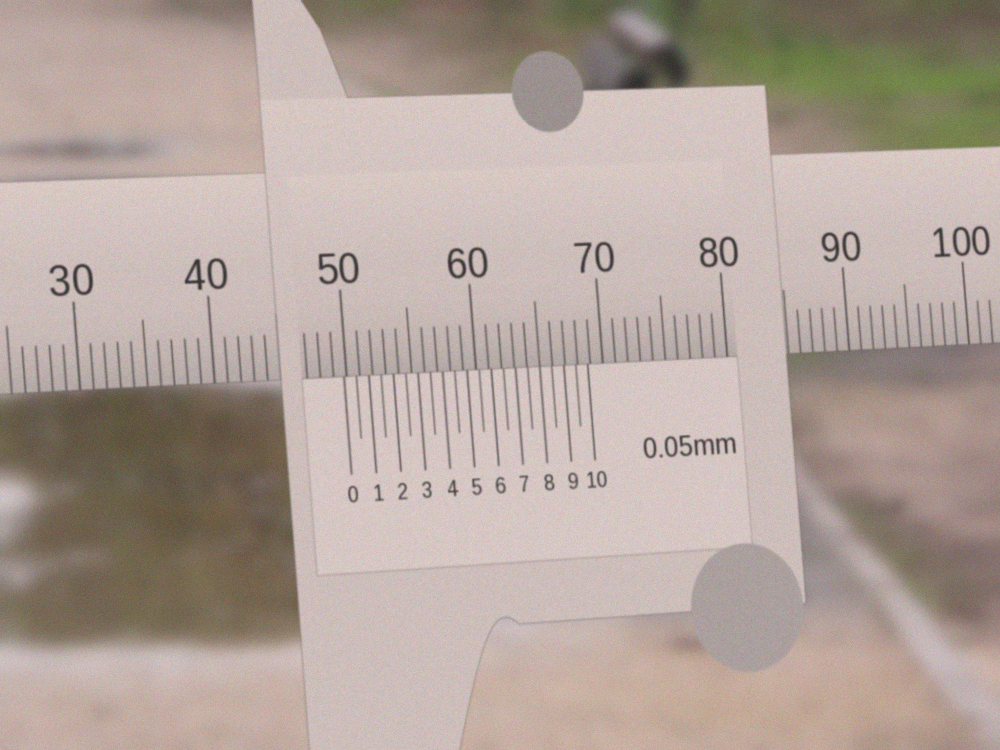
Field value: {"value": 49.8, "unit": "mm"}
